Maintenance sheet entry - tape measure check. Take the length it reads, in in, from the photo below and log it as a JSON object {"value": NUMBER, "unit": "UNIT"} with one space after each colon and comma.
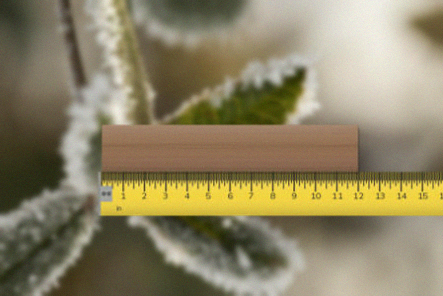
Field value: {"value": 12, "unit": "in"}
